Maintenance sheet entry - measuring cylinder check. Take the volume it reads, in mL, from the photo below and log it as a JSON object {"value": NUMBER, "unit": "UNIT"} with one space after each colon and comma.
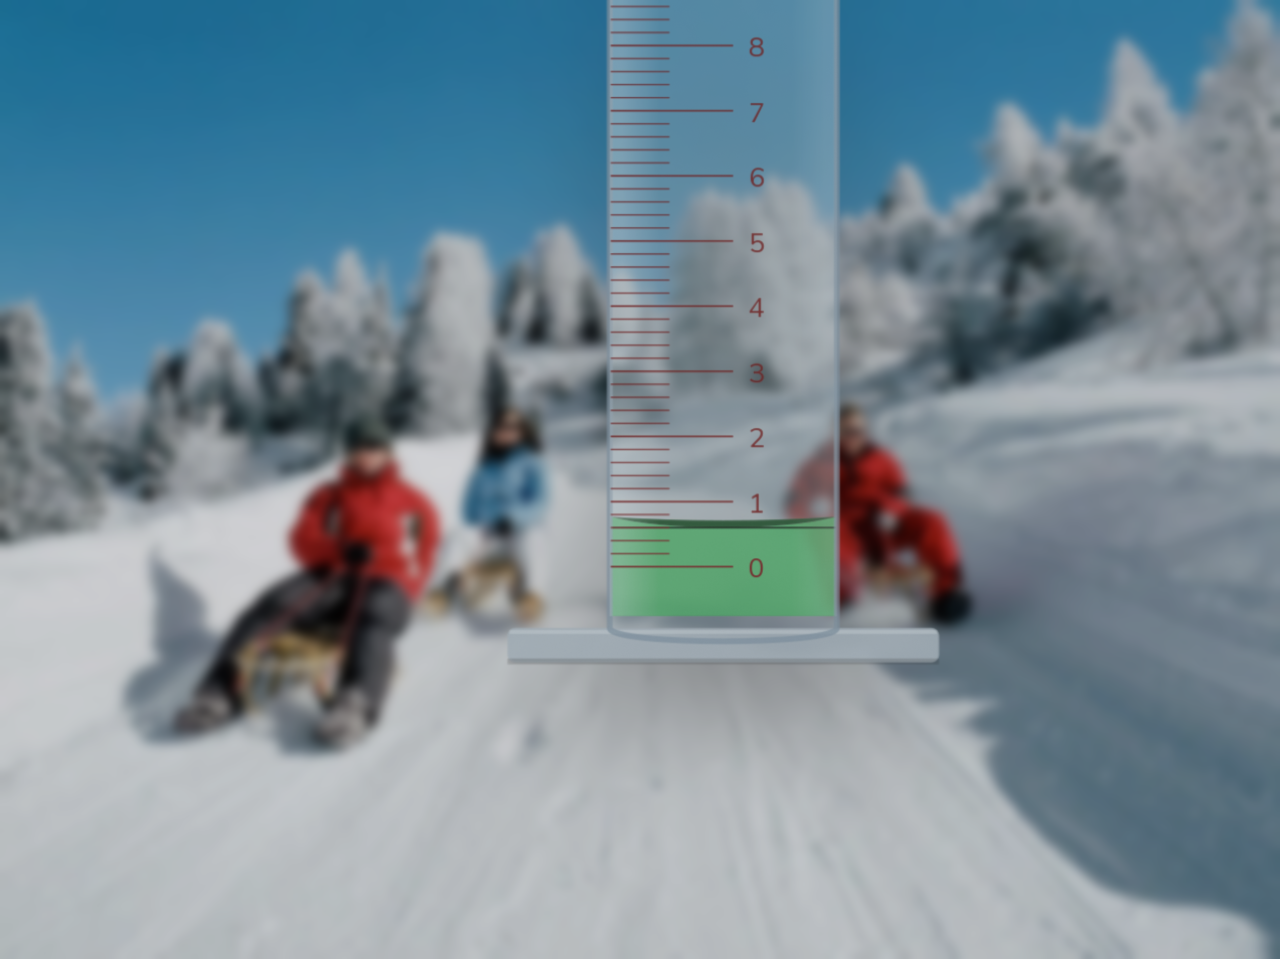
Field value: {"value": 0.6, "unit": "mL"}
